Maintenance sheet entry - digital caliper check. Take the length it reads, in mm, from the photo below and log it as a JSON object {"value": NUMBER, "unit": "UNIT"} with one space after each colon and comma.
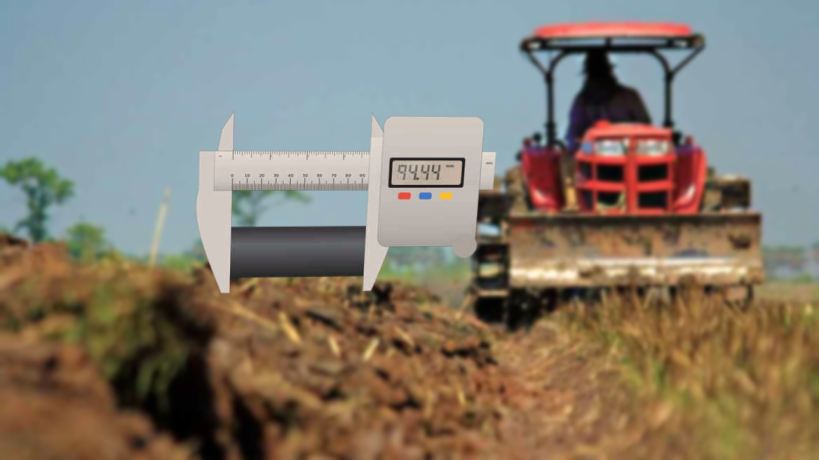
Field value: {"value": 94.44, "unit": "mm"}
